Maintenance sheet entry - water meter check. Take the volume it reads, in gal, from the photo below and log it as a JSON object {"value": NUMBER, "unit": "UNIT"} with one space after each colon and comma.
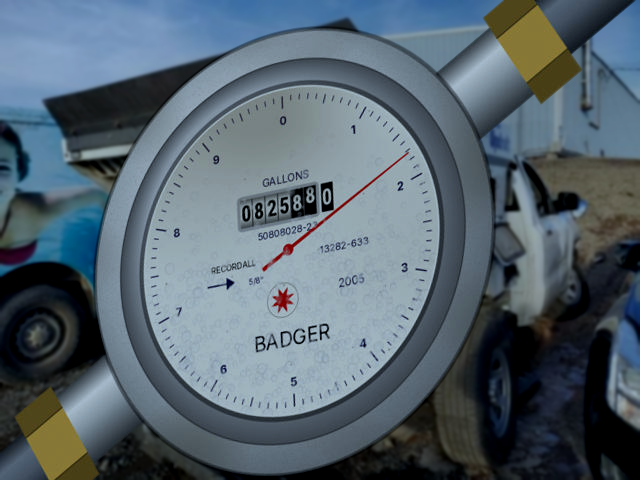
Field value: {"value": 825881.7, "unit": "gal"}
